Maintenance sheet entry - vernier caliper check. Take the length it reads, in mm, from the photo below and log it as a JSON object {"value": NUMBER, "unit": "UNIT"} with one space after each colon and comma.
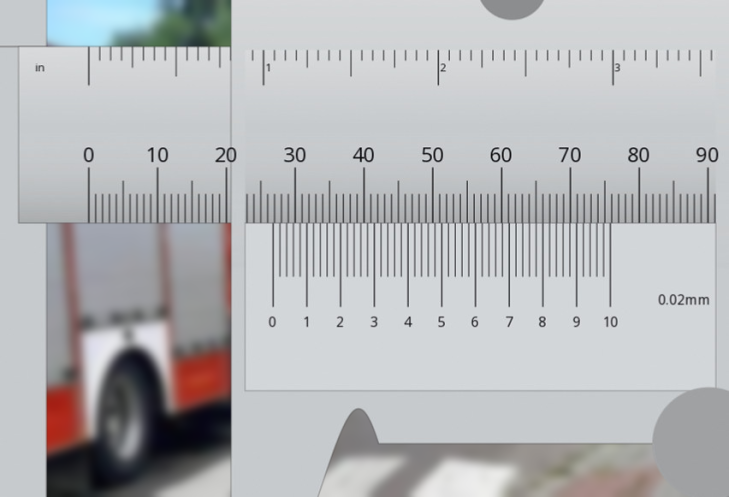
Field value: {"value": 26.8, "unit": "mm"}
